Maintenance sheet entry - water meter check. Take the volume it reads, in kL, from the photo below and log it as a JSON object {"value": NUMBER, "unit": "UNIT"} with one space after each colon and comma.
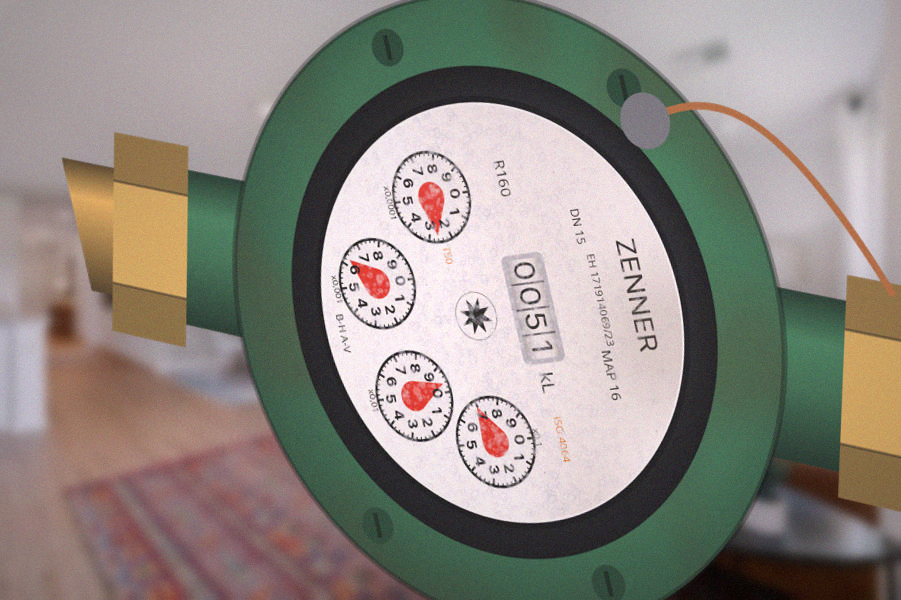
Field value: {"value": 51.6962, "unit": "kL"}
